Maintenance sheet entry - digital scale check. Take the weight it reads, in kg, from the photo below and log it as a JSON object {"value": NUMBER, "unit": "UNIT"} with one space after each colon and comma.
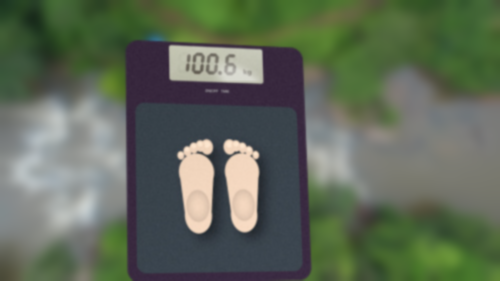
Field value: {"value": 100.6, "unit": "kg"}
